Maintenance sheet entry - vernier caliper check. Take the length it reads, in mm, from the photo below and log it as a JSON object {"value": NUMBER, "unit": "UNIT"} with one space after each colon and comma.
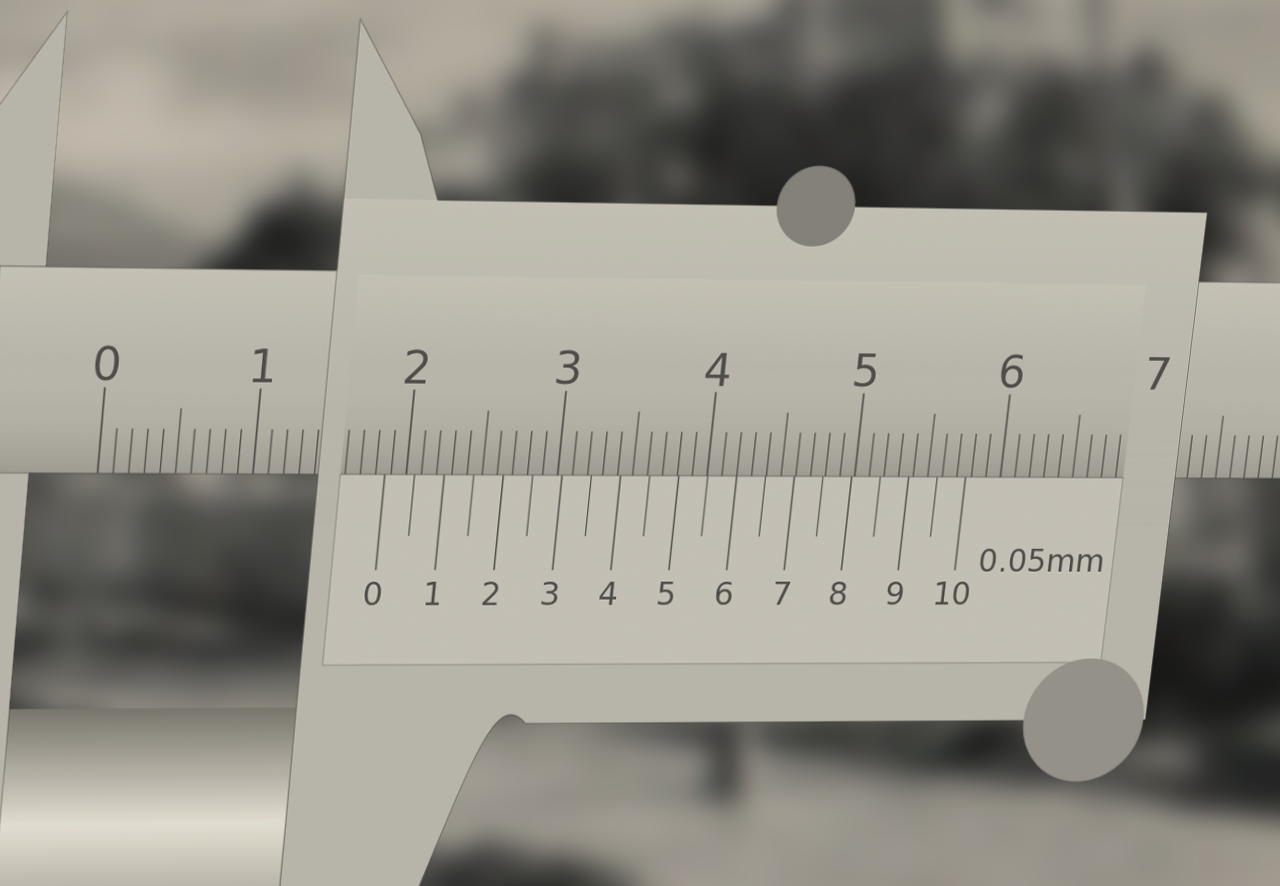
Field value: {"value": 18.6, "unit": "mm"}
